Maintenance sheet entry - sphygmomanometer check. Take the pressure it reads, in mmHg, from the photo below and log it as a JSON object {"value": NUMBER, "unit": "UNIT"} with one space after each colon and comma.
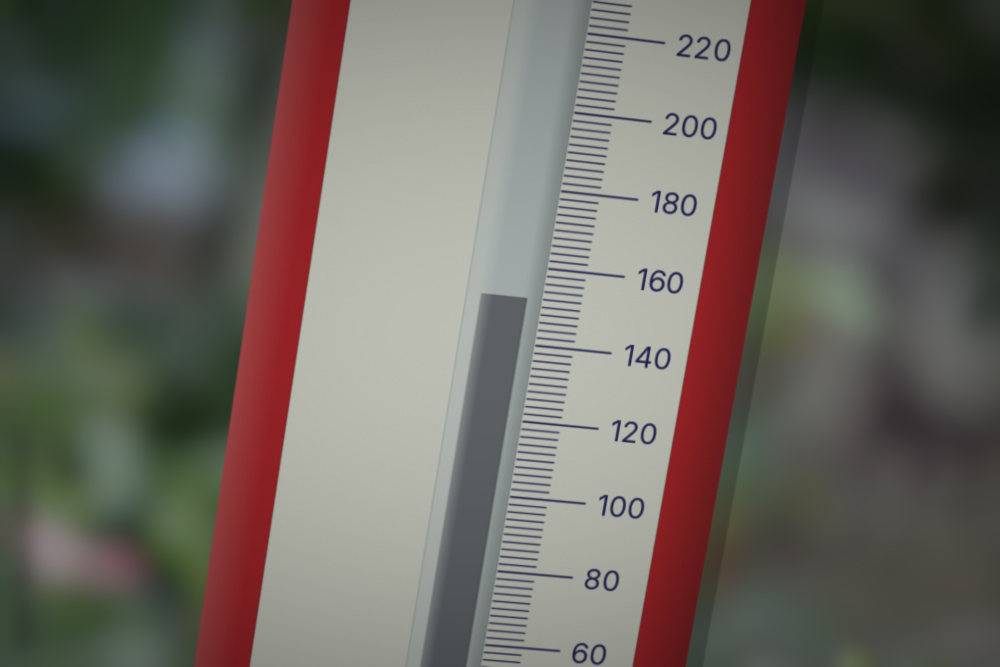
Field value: {"value": 152, "unit": "mmHg"}
